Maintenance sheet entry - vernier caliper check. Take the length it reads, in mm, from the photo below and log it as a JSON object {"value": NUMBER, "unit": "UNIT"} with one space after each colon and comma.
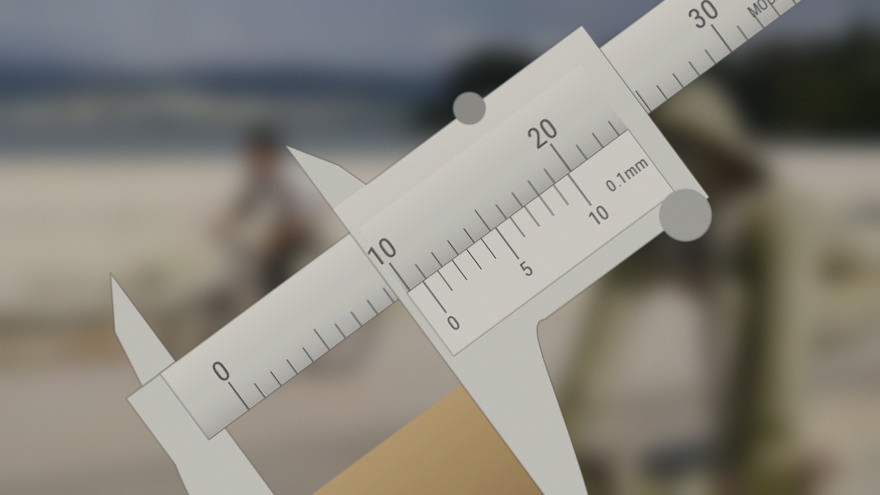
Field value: {"value": 10.8, "unit": "mm"}
